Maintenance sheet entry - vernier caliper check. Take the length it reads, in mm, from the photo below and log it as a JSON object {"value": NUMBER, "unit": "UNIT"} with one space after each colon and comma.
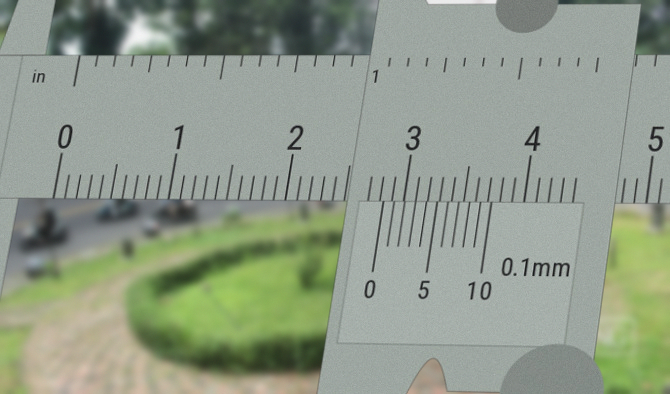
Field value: {"value": 28.3, "unit": "mm"}
